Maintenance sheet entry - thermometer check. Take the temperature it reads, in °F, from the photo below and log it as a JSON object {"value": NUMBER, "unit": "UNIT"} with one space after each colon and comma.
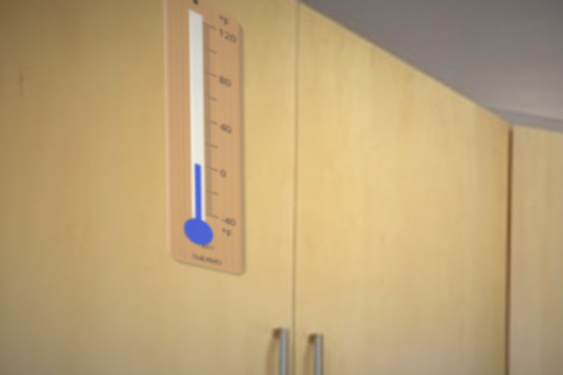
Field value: {"value": 0, "unit": "°F"}
